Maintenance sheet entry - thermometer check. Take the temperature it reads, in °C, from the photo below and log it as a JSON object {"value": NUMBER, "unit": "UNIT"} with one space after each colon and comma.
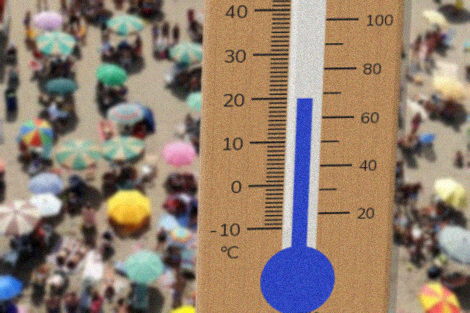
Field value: {"value": 20, "unit": "°C"}
